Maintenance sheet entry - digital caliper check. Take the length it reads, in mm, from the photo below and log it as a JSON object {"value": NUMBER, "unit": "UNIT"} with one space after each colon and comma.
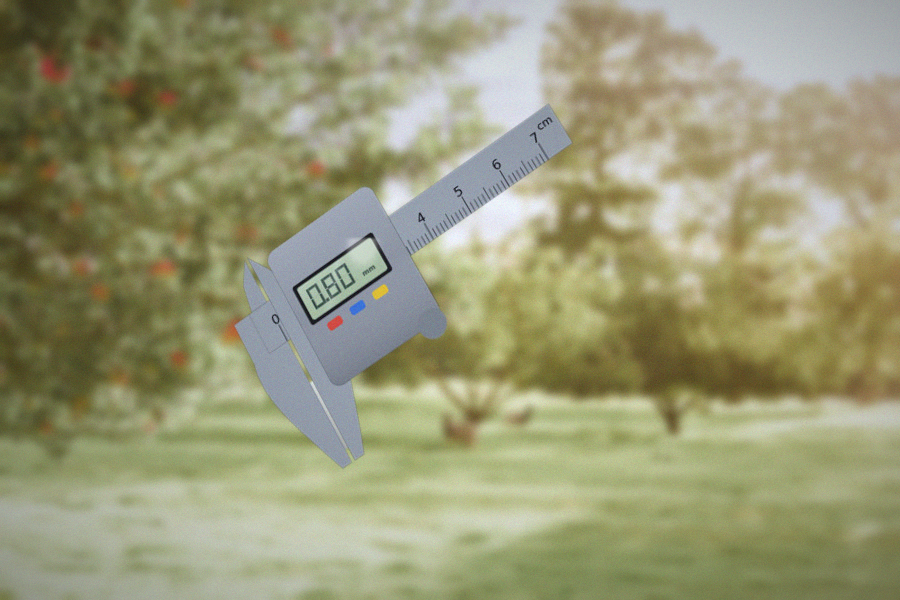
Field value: {"value": 0.80, "unit": "mm"}
